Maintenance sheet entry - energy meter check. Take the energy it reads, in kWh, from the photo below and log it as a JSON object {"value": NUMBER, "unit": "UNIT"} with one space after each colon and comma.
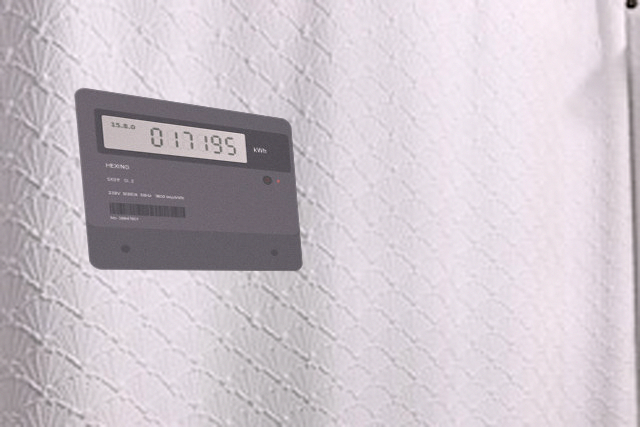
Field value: {"value": 17195, "unit": "kWh"}
